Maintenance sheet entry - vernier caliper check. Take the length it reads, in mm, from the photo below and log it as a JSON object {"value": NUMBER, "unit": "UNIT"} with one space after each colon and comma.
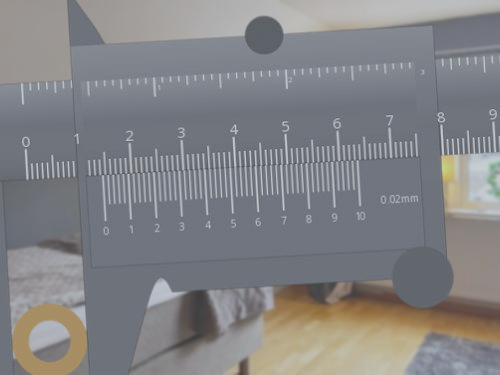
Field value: {"value": 14.5, "unit": "mm"}
